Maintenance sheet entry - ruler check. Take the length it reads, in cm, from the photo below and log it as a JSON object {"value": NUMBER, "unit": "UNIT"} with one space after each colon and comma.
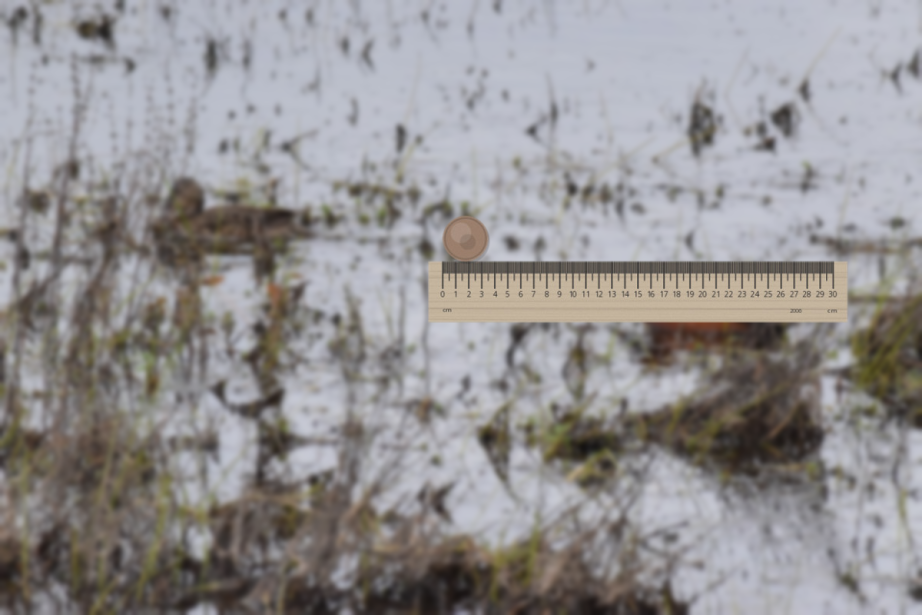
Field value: {"value": 3.5, "unit": "cm"}
